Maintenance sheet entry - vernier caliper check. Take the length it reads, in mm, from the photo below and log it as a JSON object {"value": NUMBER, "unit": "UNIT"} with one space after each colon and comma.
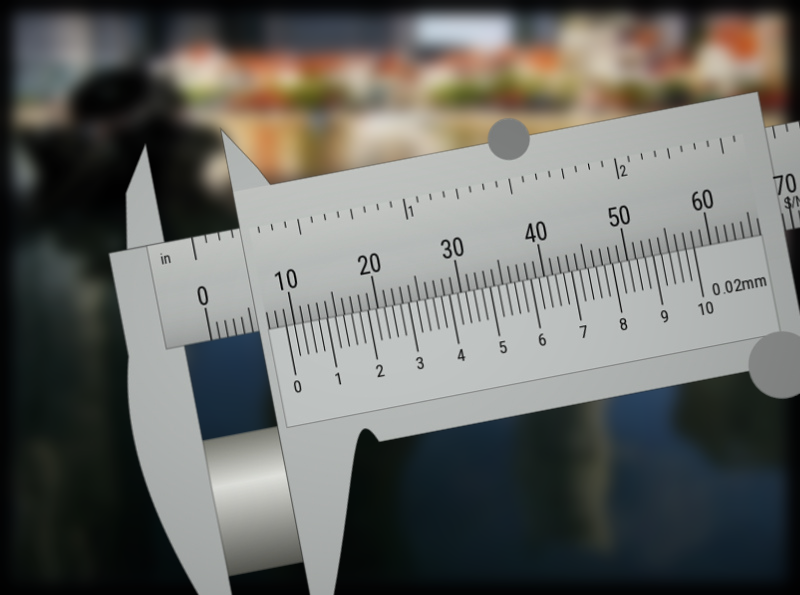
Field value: {"value": 9.0, "unit": "mm"}
